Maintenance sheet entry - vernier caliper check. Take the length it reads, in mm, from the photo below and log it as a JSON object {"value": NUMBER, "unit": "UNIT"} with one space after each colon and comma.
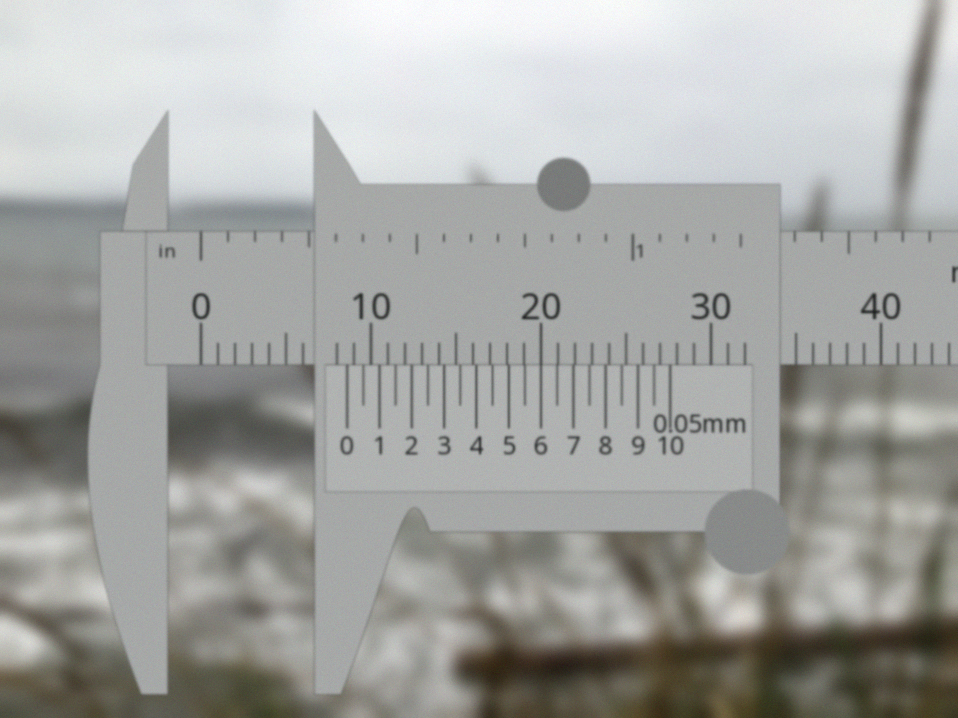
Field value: {"value": 8.6, "unit": "mm"}
